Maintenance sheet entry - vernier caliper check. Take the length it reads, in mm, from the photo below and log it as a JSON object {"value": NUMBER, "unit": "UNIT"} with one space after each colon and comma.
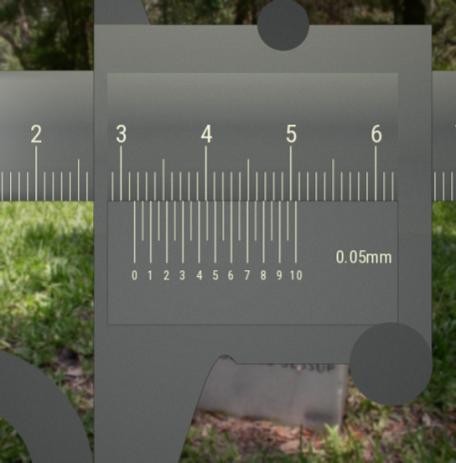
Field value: {"value": 31.6, "unit": "mm"}
